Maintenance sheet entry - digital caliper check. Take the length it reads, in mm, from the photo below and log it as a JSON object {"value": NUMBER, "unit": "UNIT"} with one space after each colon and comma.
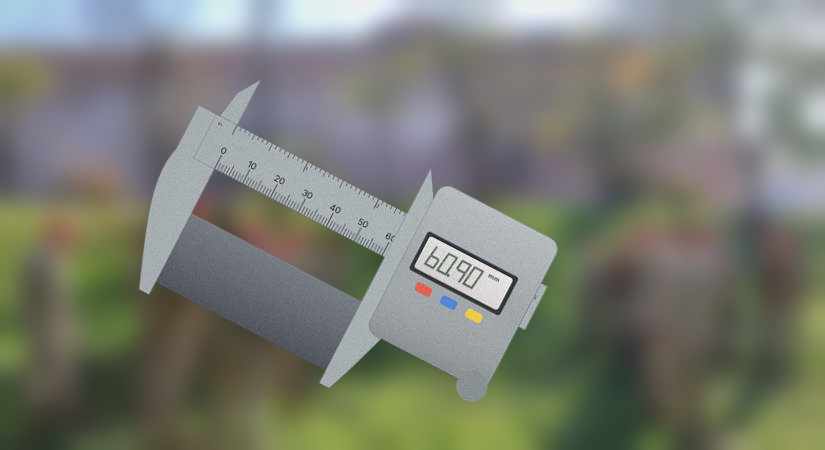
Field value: {"value": 60.90, "unit": "mm"}
